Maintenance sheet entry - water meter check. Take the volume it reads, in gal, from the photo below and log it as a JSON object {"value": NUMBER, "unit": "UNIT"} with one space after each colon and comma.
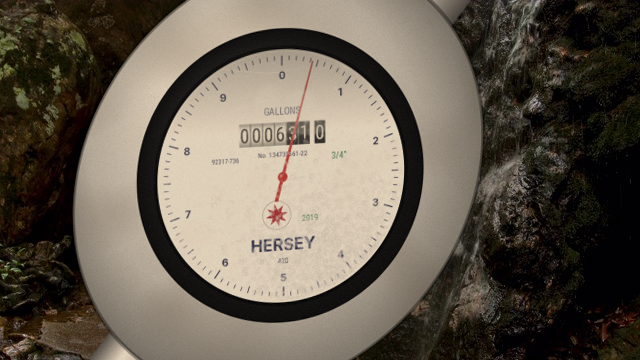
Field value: {"value": 6310.4, "unit": "gal"}
